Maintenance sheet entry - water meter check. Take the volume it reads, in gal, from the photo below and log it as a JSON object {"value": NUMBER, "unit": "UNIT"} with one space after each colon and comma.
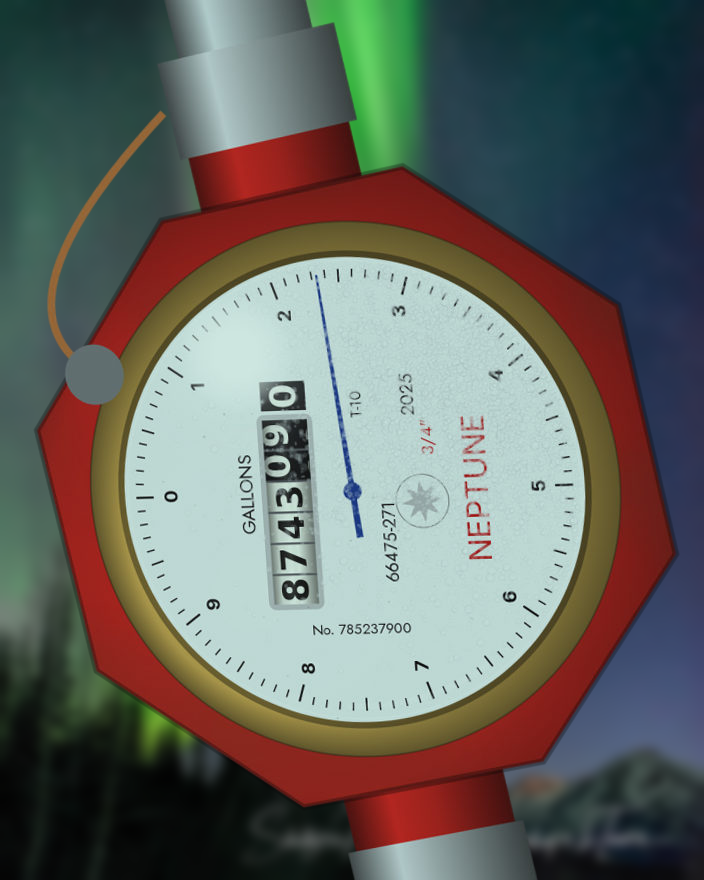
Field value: {"value": 8743092.3, "unit": "gal"}
